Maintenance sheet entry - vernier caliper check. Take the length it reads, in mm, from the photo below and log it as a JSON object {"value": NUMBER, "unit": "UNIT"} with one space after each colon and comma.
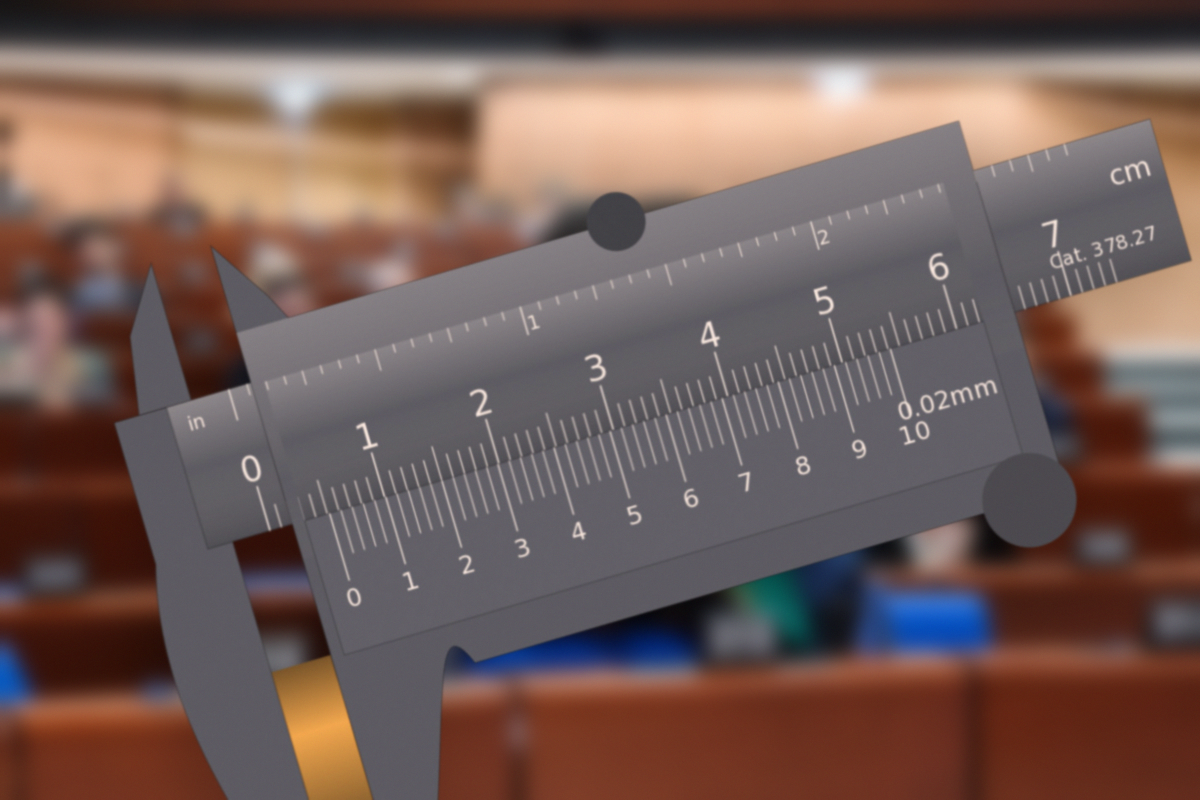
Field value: {"value": 5.2, "unit": "mm"}
